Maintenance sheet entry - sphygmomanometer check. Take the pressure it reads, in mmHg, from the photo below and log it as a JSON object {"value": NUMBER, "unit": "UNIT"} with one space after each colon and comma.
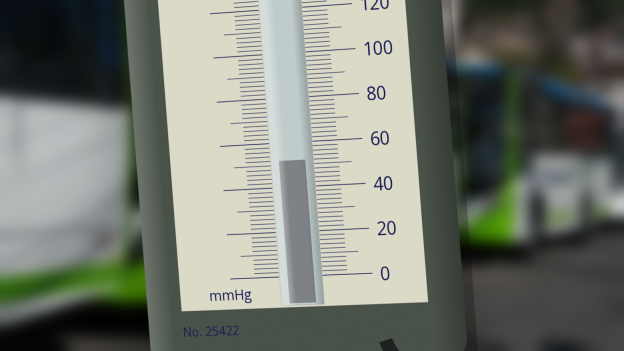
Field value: {"value": 52, "unit": "mmHg"}
